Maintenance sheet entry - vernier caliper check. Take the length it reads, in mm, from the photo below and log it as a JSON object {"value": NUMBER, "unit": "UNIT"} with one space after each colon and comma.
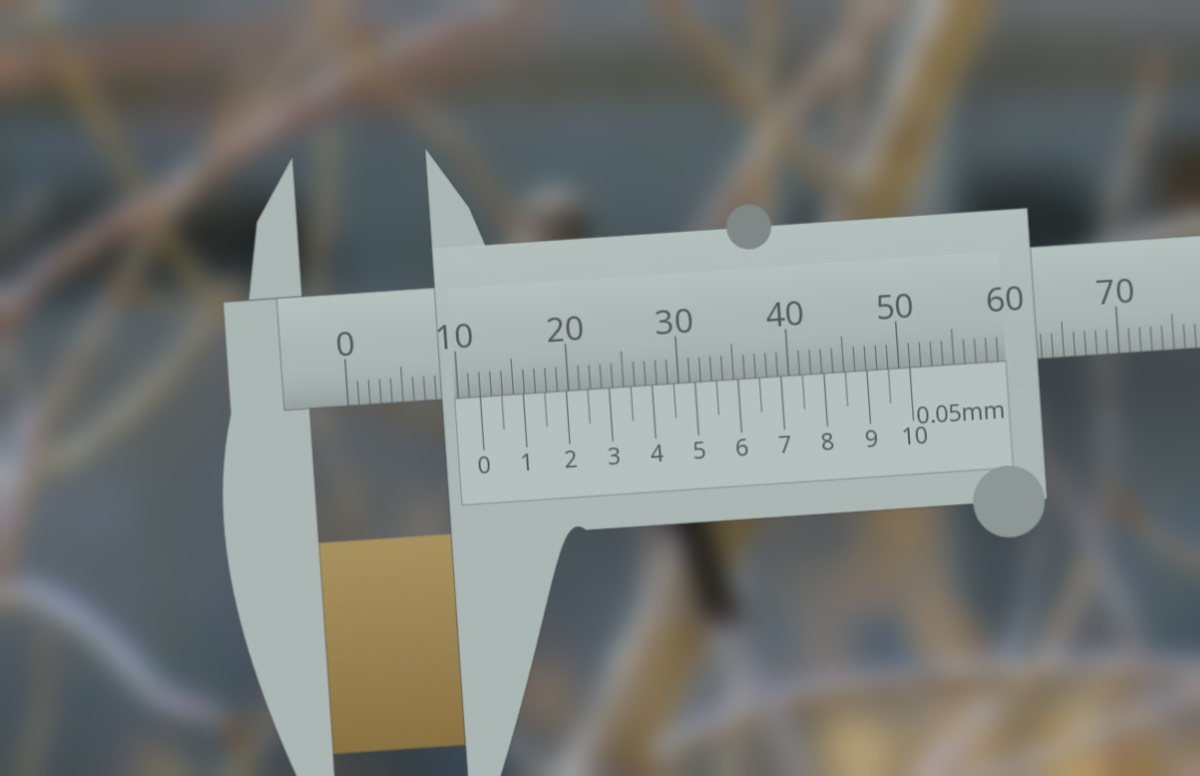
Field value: {"value": 12.0, "unit": "mm"}
